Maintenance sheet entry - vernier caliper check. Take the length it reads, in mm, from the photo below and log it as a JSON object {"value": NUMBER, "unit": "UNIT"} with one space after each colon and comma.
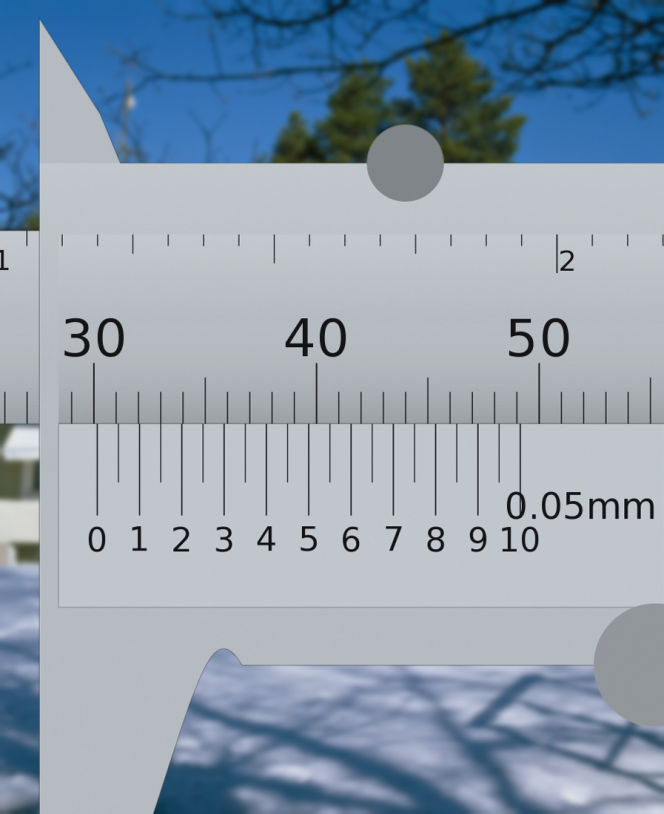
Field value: {"value": 30.15, "unit": "mm"}
